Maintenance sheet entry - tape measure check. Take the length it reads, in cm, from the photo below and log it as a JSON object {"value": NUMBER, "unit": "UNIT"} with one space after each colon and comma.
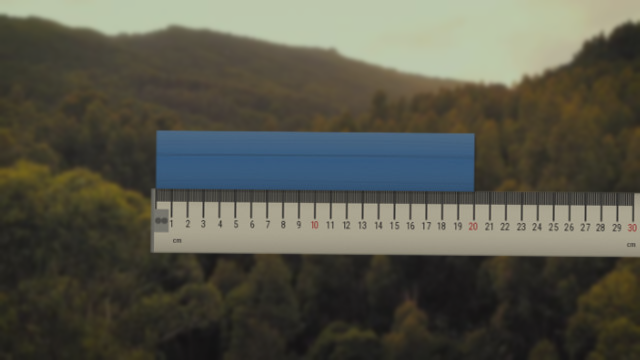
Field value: {"value": 20, "unit": "cm"}
